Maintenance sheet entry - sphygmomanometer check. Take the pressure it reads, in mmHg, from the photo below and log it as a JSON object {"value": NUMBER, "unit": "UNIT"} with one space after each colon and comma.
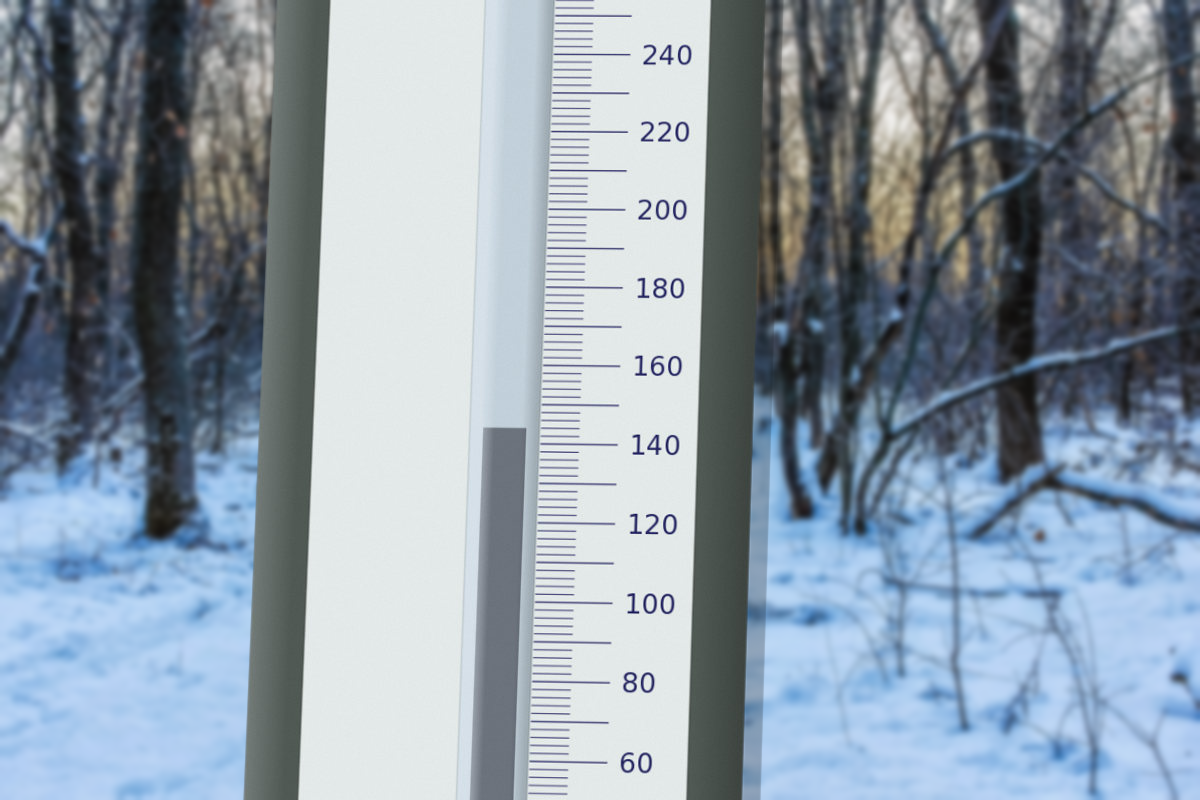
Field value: {"value": 144, "unit": "mmHg"}
